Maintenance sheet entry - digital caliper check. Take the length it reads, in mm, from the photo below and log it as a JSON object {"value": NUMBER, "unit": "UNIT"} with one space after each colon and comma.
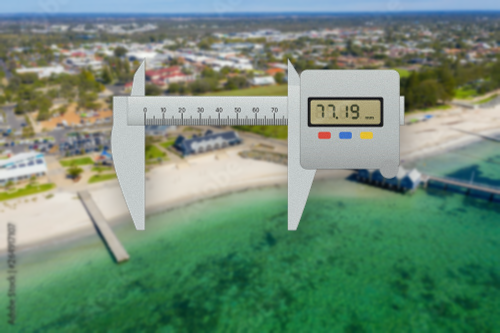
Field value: {"value": 77.19, "unit": "mm"}
